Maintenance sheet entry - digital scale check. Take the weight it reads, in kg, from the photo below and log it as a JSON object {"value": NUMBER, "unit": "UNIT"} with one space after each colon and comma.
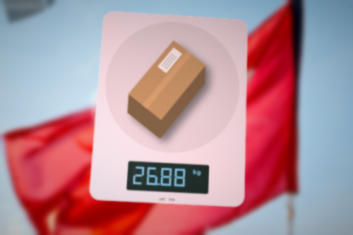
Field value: {"value": 26.88, "unit": "kg"}
